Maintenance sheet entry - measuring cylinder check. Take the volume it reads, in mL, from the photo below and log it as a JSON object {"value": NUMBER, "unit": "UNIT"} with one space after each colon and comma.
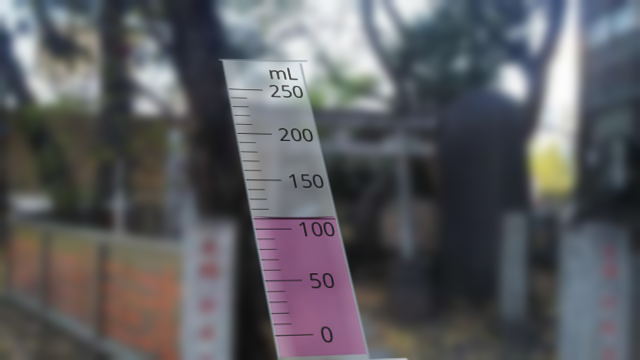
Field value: {"value": 110, "unit": "mL"}
